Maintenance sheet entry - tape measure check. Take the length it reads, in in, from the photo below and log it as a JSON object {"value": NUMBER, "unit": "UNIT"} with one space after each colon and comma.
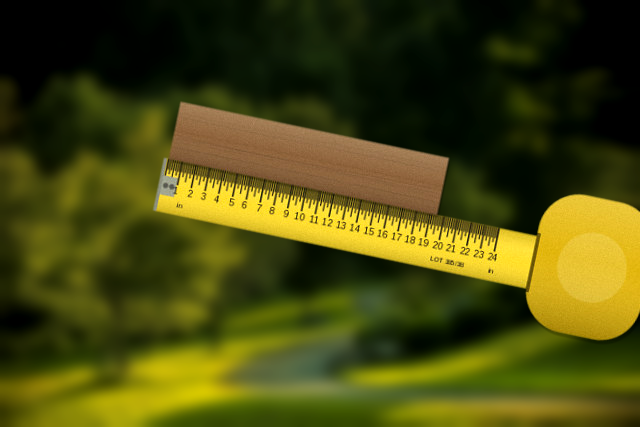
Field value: {"value": 19.5, "unit": "in"}
